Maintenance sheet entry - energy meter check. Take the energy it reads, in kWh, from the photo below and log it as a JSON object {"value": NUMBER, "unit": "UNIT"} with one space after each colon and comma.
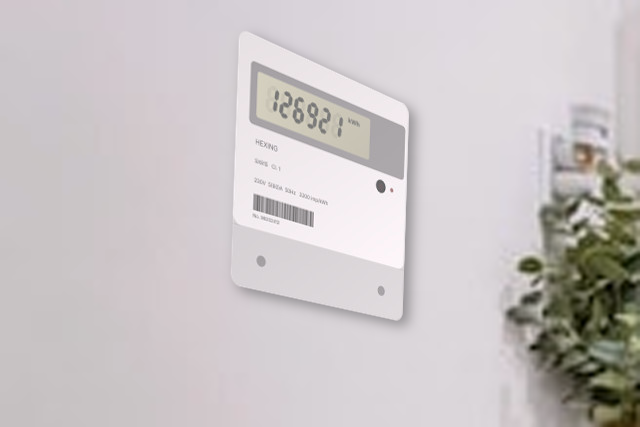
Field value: {"value": 126921, "unit": "kWh"}
